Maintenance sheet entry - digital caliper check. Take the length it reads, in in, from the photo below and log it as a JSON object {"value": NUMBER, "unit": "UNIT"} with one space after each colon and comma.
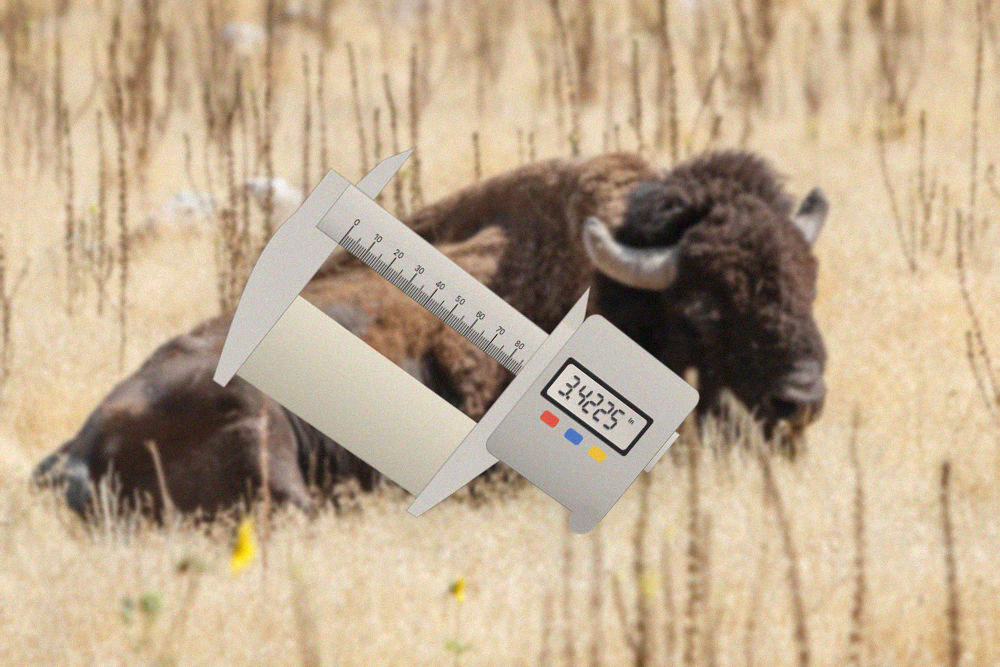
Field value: {"value": 3.4225, "unit": "in"}
